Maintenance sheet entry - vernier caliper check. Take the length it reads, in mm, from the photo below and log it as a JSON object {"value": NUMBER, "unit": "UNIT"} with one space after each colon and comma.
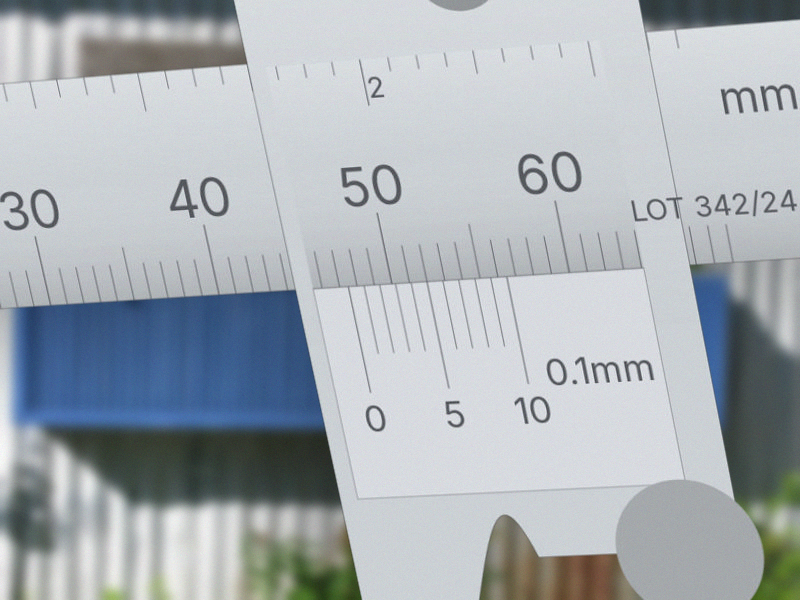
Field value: {"value": 47.5, "unit": "mm"}
